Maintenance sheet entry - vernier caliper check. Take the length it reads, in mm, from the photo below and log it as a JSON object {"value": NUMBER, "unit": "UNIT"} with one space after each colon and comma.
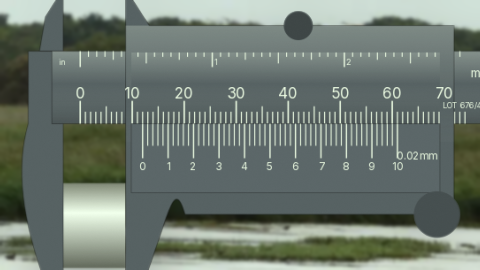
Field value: {"value": 12.0, "unit": "mm"}
